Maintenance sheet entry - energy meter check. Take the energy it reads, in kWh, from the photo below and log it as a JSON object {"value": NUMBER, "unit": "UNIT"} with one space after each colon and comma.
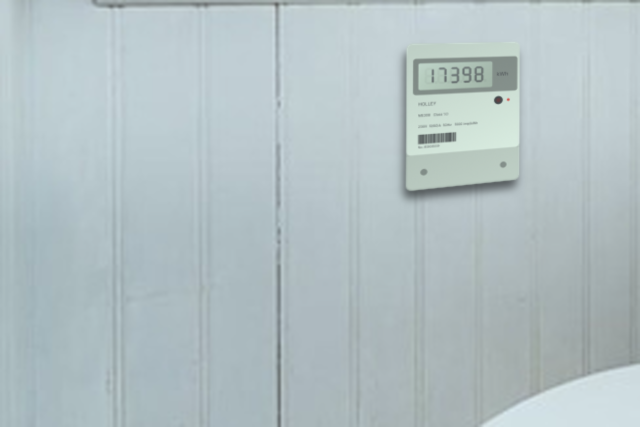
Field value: {"value": 17398, "unit": "kWh"}
